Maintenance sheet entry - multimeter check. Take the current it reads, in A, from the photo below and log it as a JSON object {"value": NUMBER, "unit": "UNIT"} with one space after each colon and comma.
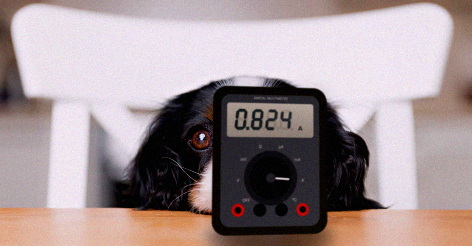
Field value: {"value": 0.824, "unit": "A"}
